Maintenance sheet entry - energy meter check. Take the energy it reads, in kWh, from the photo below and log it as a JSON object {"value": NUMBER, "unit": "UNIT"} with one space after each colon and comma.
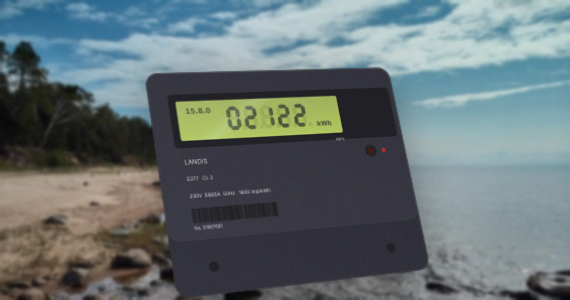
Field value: {"value": 2122, "unit": "kWh"}
